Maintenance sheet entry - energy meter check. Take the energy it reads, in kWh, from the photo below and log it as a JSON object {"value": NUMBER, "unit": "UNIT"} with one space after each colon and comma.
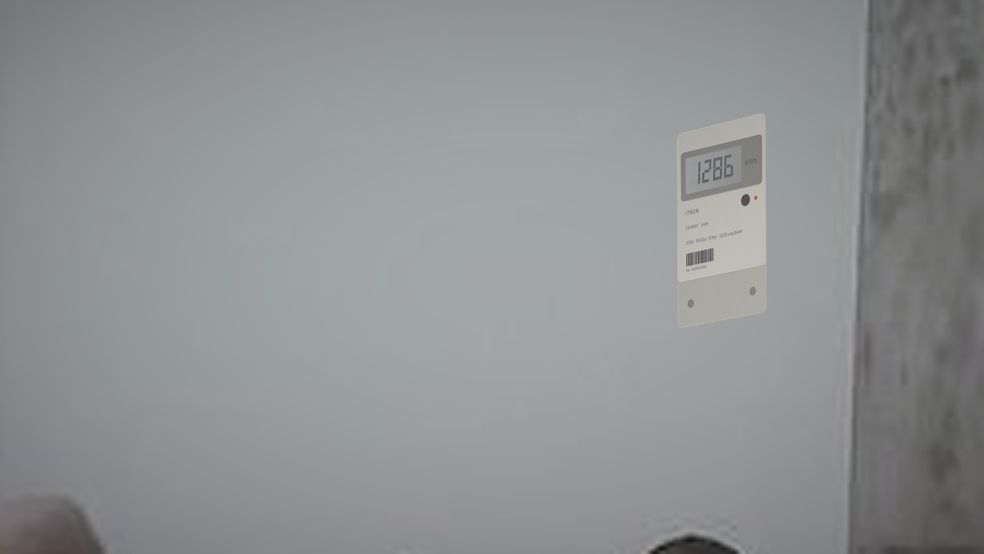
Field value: {"value": 1286, "unit": "kWh"}
